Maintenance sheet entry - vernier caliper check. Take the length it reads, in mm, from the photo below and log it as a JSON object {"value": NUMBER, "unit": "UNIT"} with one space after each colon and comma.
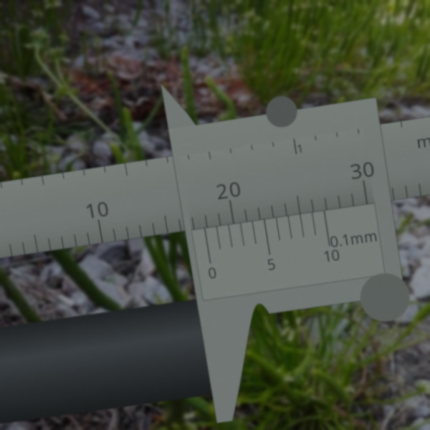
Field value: {"value": 17.8, "unit": "mm"}
